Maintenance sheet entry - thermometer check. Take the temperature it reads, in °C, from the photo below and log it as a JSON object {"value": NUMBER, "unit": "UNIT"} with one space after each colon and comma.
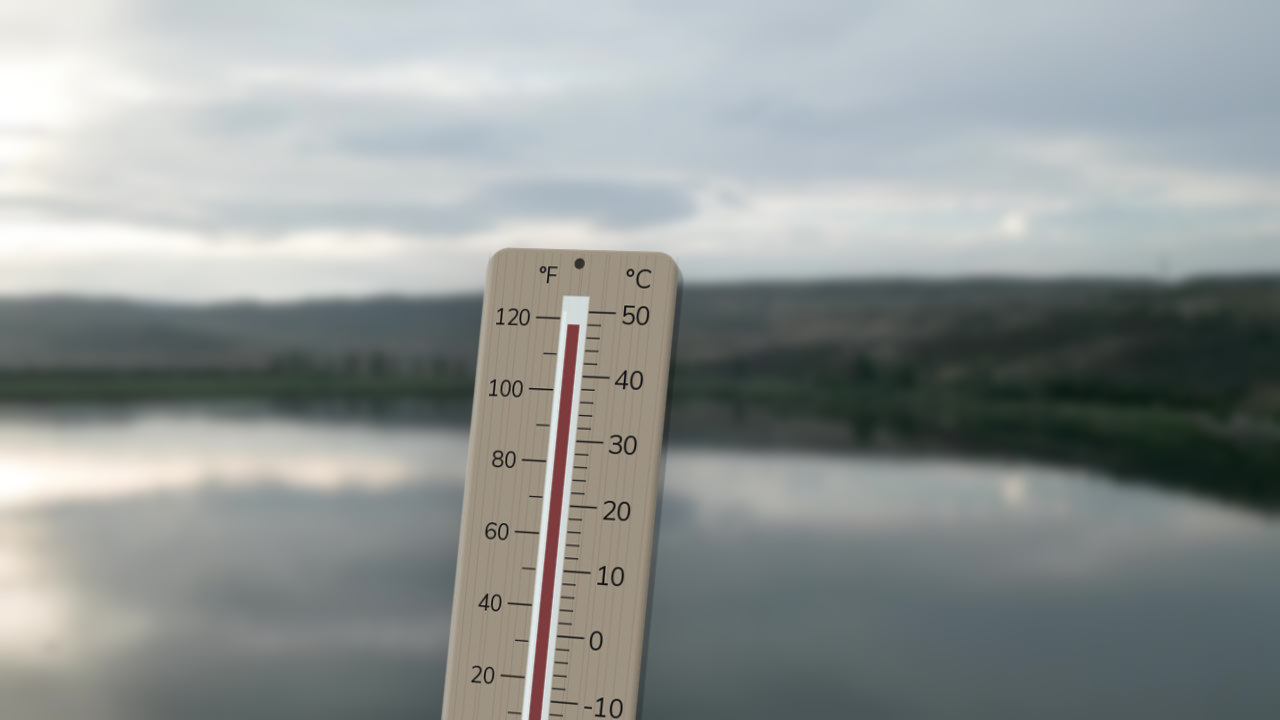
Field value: {"value": 48, "unit": "°C"}
